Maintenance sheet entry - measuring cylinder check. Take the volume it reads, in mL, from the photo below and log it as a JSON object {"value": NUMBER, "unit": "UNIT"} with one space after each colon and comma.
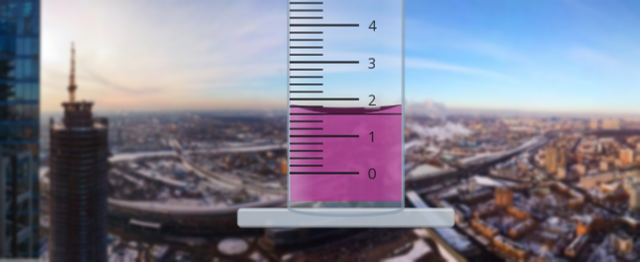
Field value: {"value": 1.6, "unit": "mL"}
